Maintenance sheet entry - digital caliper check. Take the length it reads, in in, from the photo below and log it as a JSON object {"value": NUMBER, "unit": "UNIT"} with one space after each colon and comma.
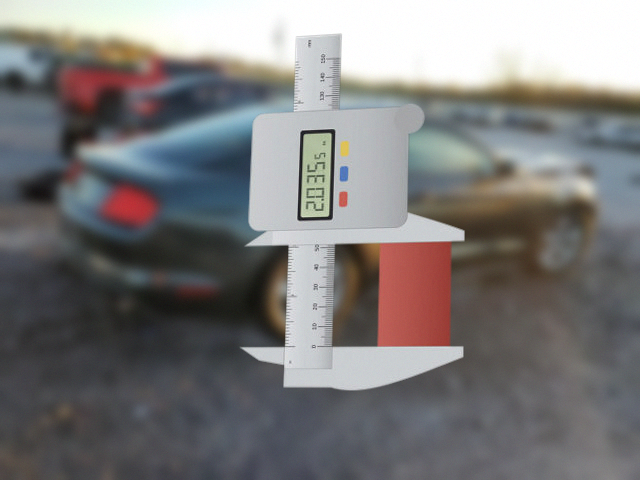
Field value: {"value": 2.0355, "unit": "in"}
